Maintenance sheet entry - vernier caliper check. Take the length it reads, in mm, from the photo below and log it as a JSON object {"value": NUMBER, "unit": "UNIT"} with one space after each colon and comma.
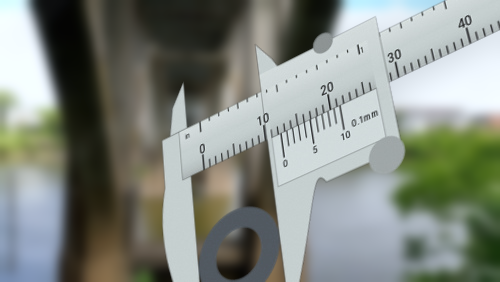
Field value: {"value": 12.4, "unit": "mm"}
